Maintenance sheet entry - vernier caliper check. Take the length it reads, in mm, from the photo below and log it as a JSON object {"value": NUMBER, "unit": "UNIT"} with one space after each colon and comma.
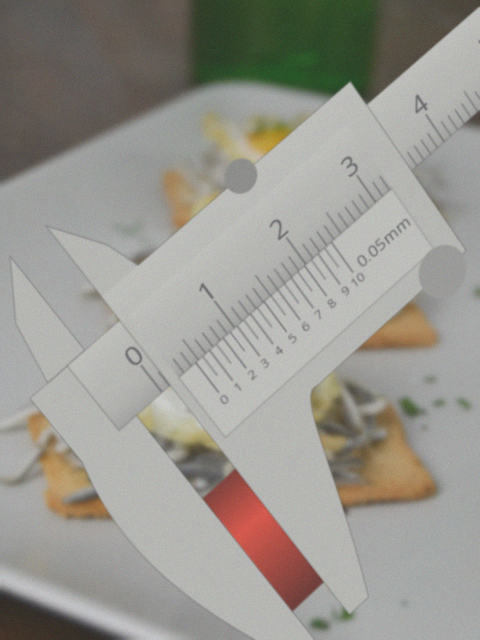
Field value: {"value": 4.6, "unit": "mm"}
